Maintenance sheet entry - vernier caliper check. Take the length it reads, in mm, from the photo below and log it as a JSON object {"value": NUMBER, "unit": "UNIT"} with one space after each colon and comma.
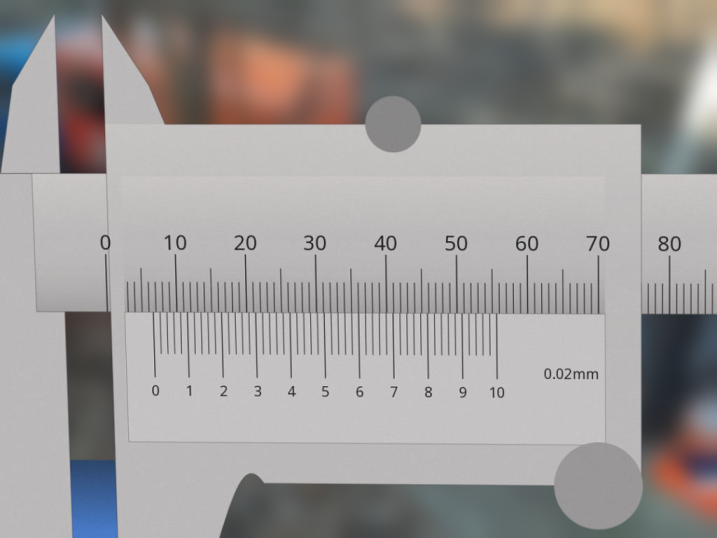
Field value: {"value": 6.6, "unit": "mm"}
